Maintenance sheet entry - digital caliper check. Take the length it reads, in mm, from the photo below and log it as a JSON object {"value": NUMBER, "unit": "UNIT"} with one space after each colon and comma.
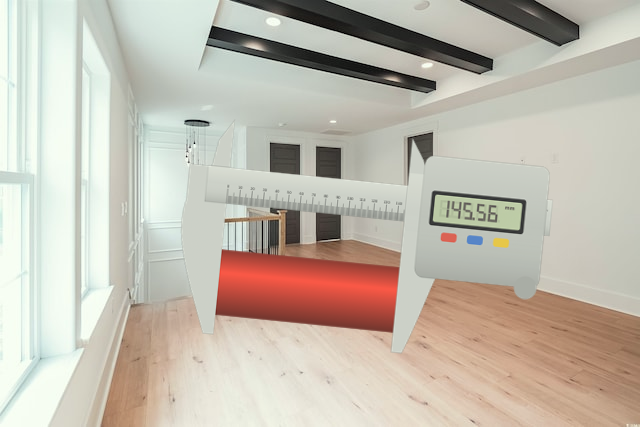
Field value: {"value": 145.56, "unit": "mm"}
